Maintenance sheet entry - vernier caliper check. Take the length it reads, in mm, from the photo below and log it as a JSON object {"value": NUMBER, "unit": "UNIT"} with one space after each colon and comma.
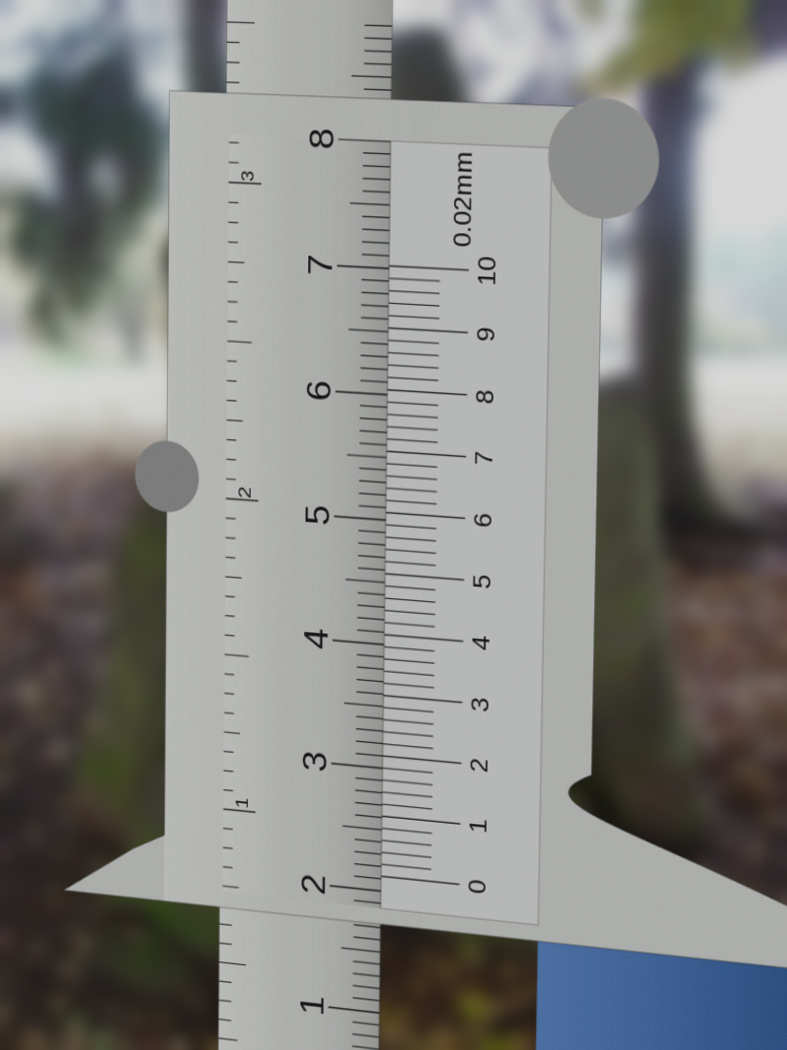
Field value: {"value": 21.2, "unit": "mm"}
